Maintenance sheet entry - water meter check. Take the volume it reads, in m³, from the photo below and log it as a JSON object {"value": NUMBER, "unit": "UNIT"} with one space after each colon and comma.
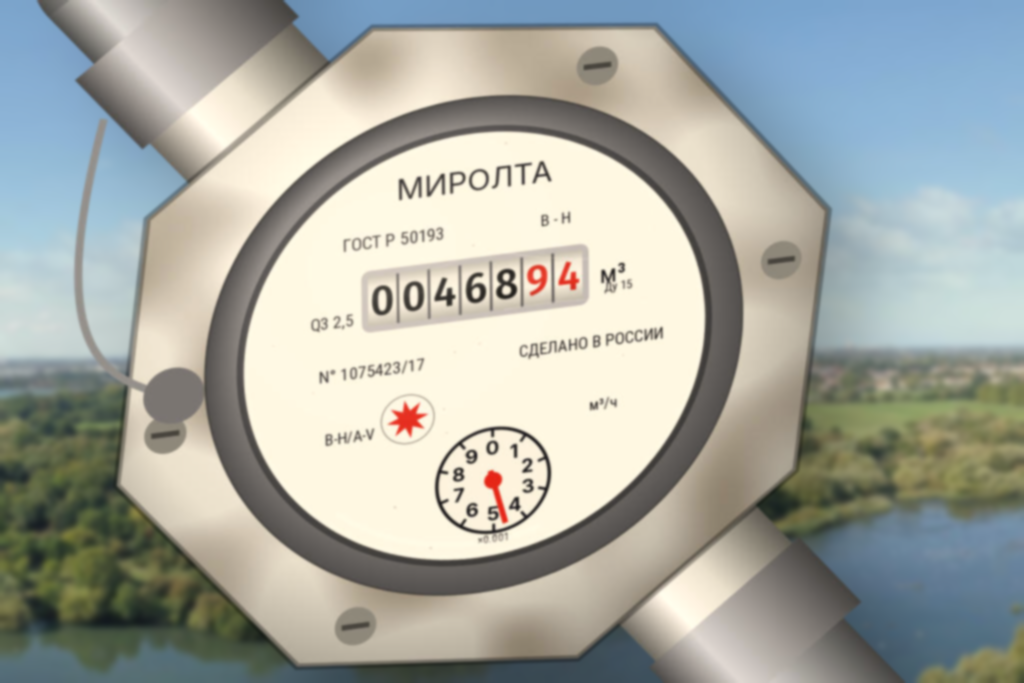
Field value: {"value": 468.944, "unit": "m³"}
